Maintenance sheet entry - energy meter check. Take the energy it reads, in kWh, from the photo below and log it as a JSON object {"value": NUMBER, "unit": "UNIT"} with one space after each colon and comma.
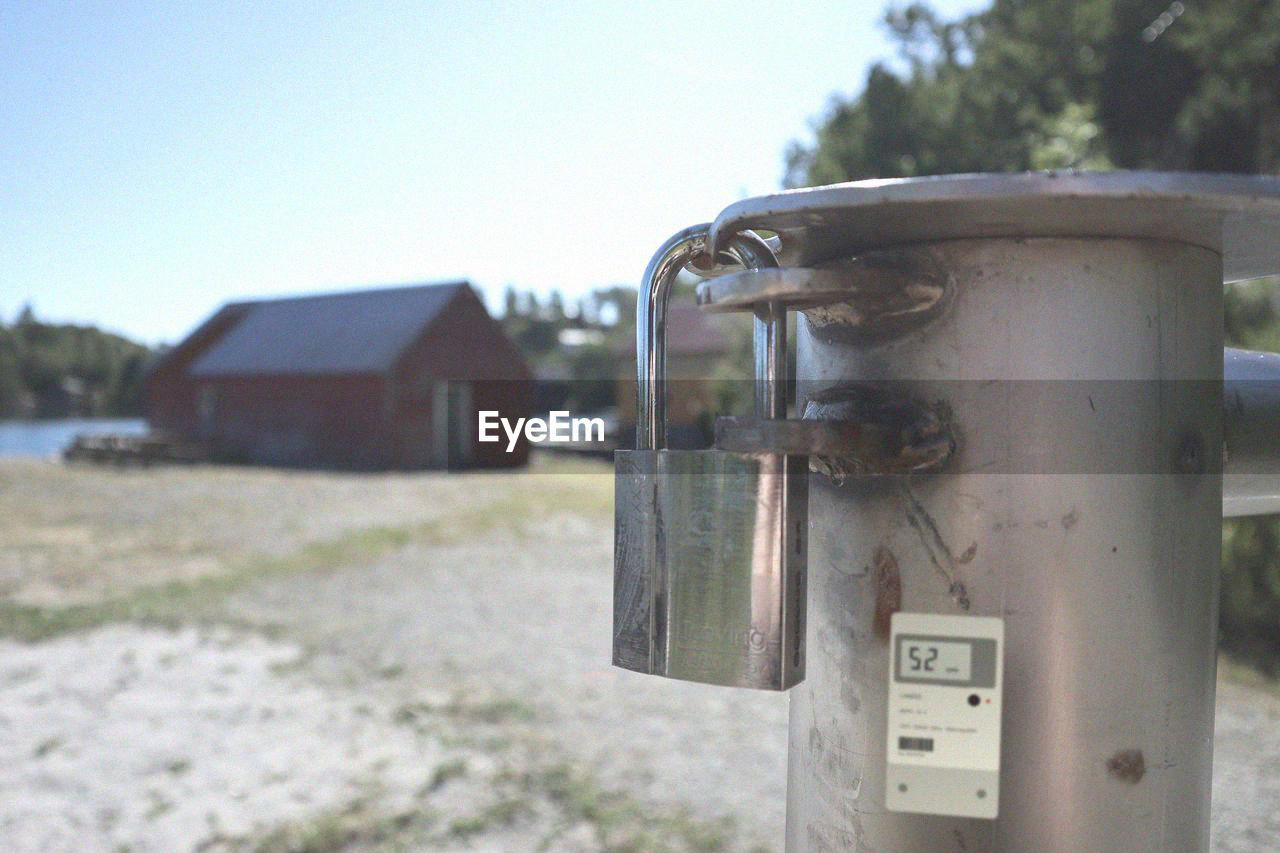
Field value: {"value": 52, "unit": "kWh"}
